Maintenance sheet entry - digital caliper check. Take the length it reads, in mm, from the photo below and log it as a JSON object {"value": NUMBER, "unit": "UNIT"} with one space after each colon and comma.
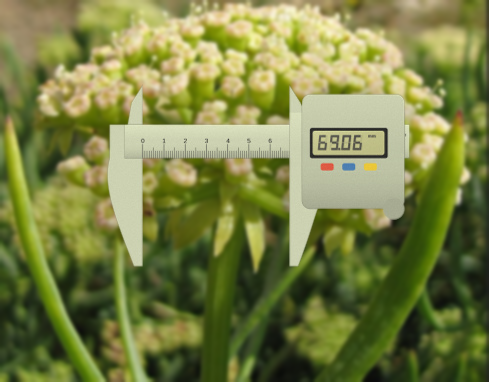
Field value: {"value": 69.06, "unit": "mm"}
